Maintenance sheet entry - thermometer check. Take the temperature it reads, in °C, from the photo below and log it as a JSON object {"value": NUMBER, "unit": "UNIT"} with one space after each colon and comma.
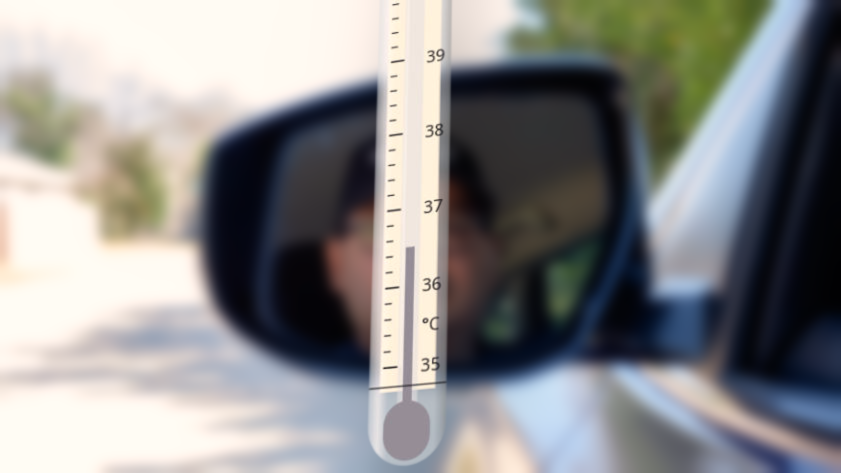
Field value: {"value": 36.5, "unit": "°C"}
